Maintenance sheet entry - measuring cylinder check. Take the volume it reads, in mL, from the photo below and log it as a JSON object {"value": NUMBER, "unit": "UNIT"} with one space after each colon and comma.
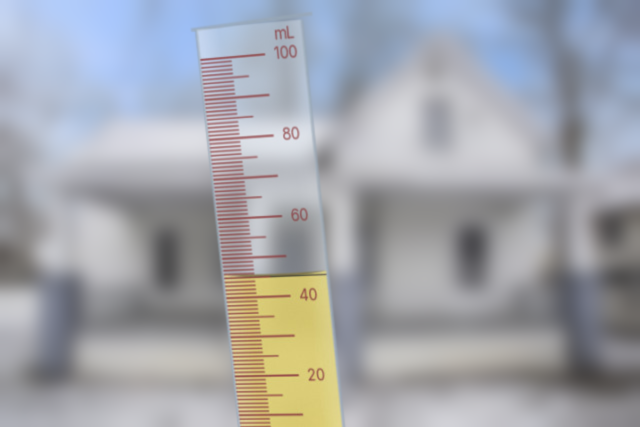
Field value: {"value": 45, "unit": "mL"}
